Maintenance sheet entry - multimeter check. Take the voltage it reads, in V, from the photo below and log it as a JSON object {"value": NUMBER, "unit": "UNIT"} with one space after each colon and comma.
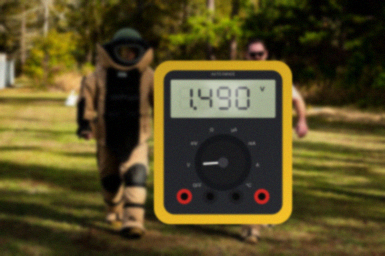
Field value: {"value": 1.490, "unit": "V"}
